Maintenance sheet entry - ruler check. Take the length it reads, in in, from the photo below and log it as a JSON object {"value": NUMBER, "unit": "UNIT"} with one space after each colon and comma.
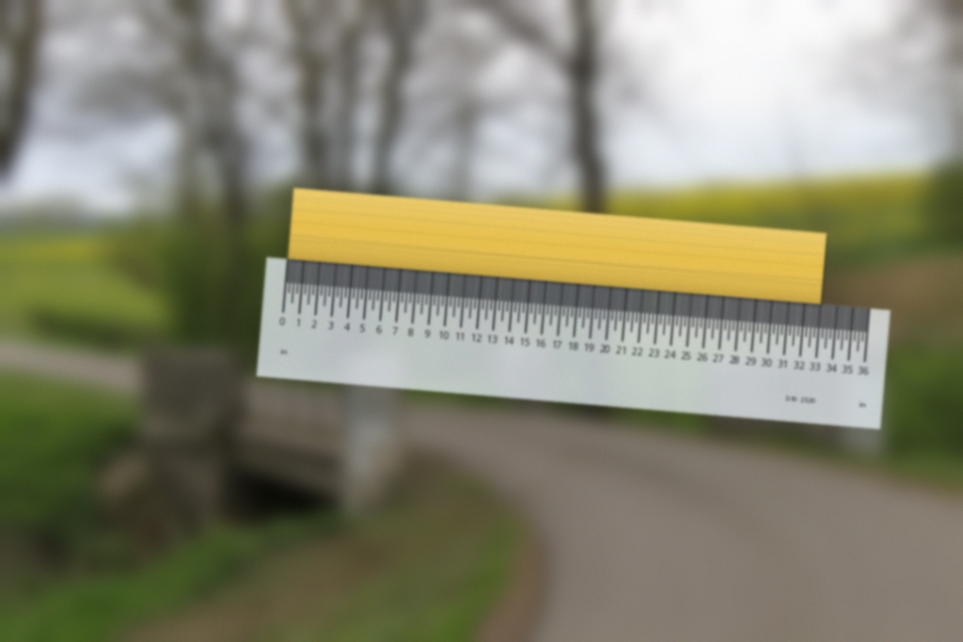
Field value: {"value": 33, "unit": "in"}
